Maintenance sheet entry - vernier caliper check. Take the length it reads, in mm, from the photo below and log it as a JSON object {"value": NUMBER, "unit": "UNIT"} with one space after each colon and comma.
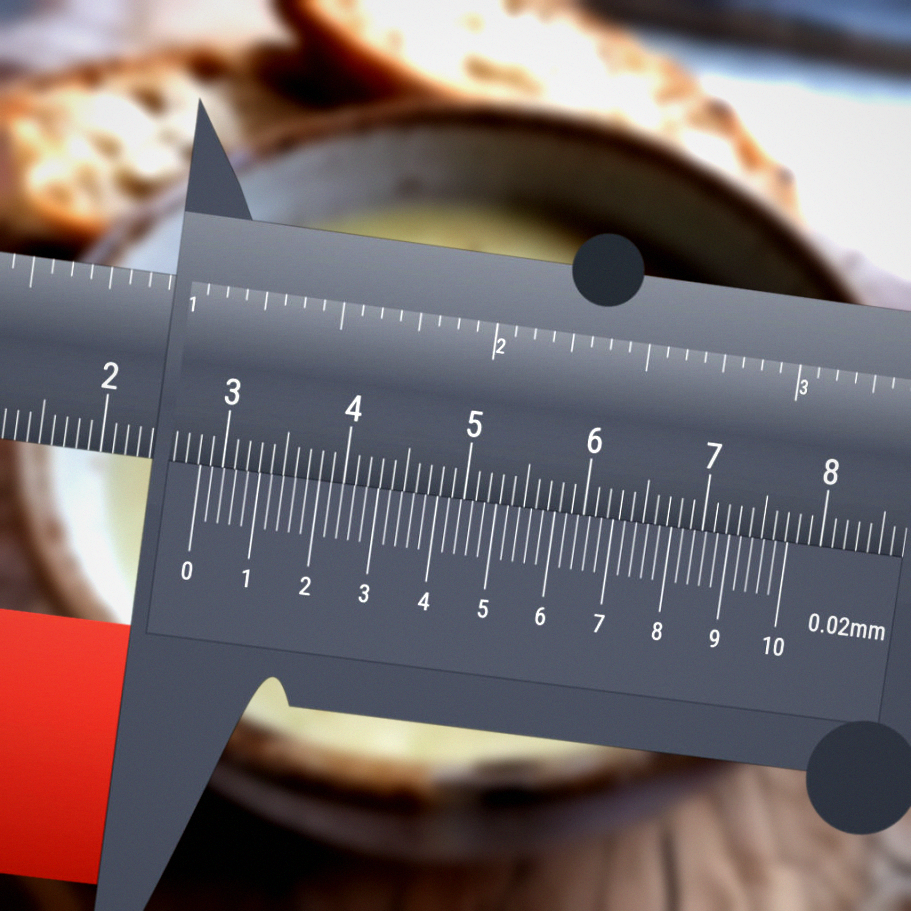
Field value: {"value": 28.2, "unit": "mm"}
